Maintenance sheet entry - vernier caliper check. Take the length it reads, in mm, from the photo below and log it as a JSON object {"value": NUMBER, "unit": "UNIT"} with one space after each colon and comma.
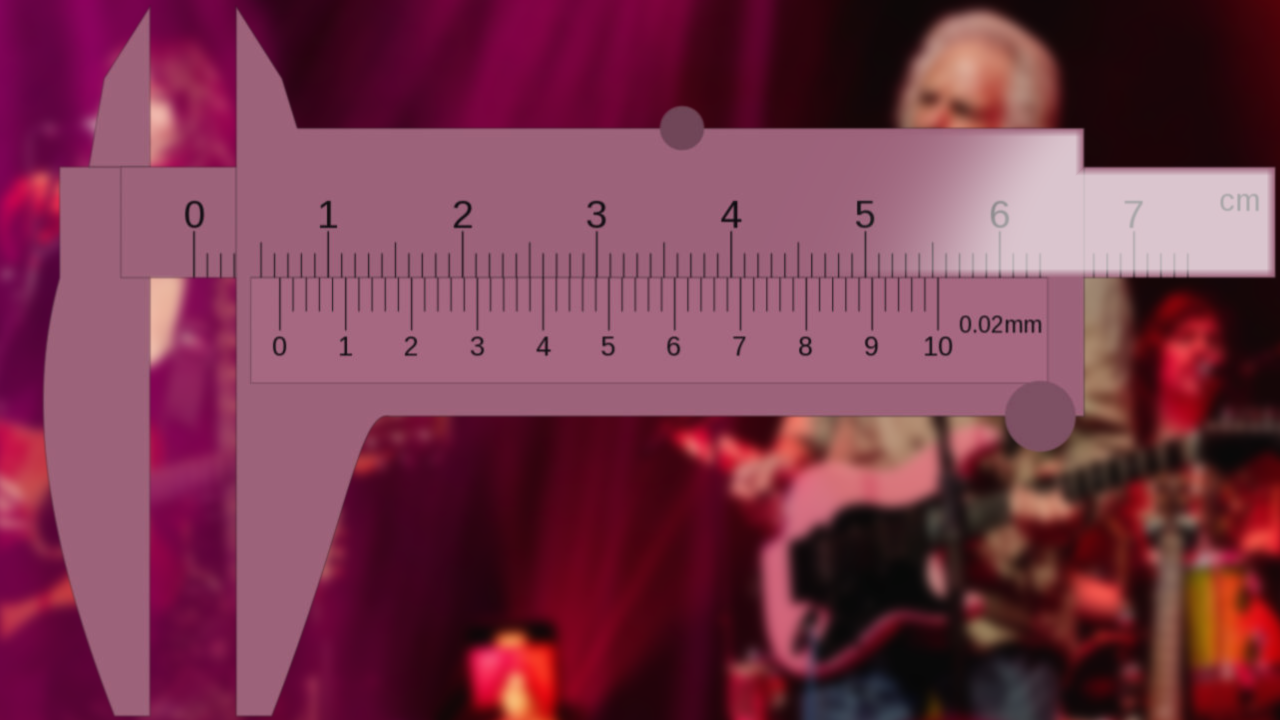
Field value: {"value": 6.4, "unit": "mm"}
